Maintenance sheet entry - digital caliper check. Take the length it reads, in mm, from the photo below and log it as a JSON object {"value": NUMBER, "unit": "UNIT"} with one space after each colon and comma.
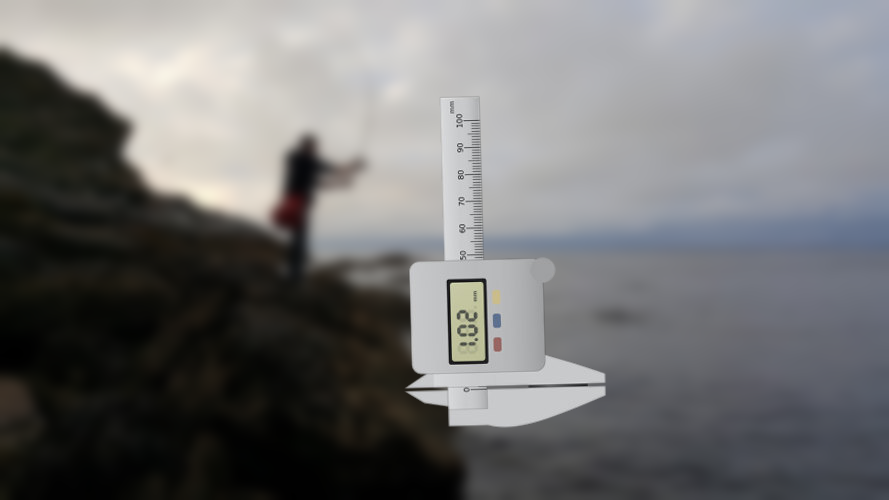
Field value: {"value": 1.02, "unit": "mm"}
